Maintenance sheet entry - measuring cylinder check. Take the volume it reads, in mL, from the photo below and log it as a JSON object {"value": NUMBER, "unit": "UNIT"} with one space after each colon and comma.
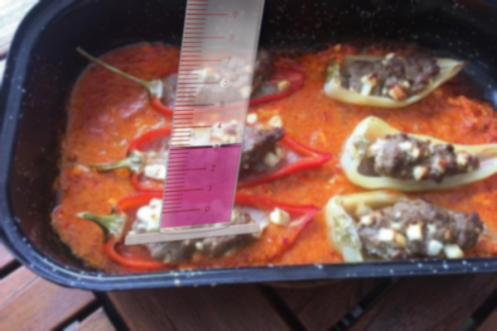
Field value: {"value": 3, "unit": "mL"}
